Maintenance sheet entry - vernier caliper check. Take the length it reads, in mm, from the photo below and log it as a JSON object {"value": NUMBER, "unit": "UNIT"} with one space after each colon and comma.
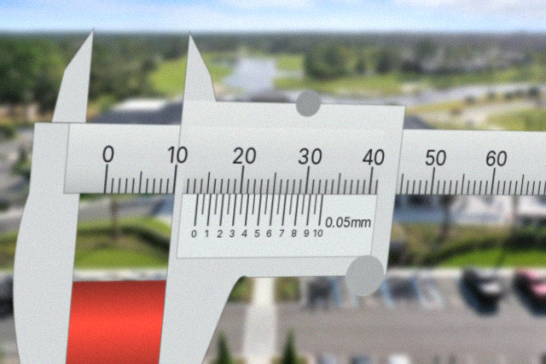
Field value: {"value": 13.6, "unit": "mm"}
